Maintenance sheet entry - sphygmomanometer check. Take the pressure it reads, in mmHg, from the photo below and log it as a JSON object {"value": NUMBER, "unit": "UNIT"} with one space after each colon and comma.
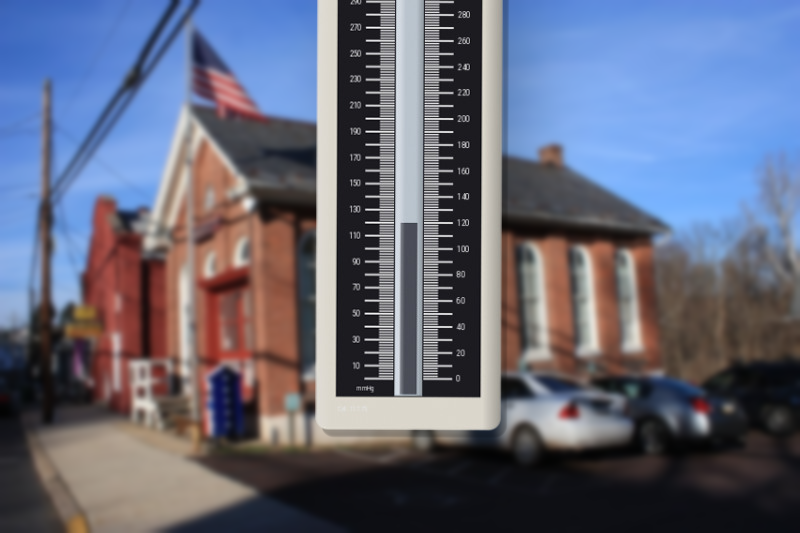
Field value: {"value": 120, "unit": "mmHg"}
